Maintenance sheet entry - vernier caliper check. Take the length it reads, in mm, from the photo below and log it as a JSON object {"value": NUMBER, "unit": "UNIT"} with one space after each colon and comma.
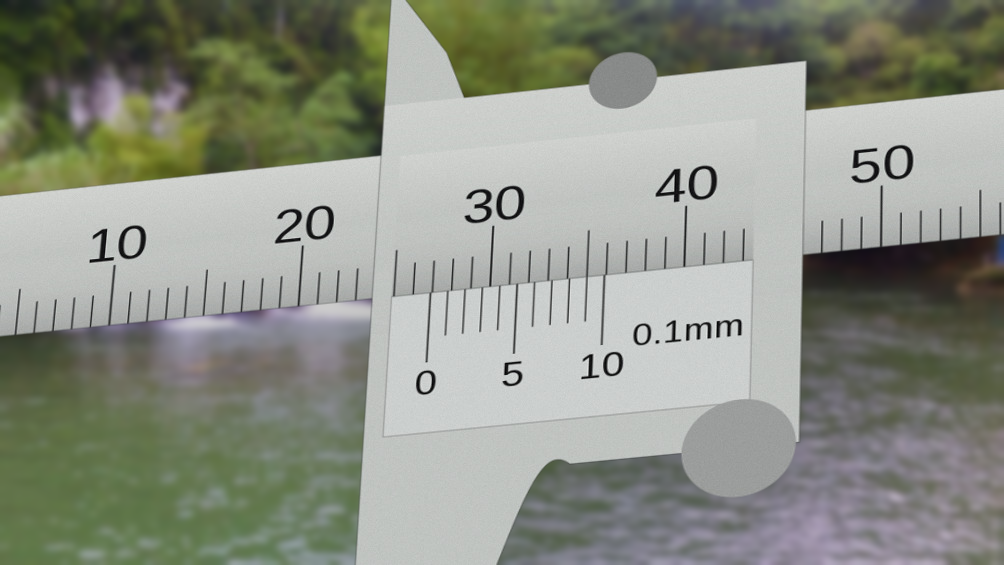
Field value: {"value": 26.9, "unit": "mm"}
